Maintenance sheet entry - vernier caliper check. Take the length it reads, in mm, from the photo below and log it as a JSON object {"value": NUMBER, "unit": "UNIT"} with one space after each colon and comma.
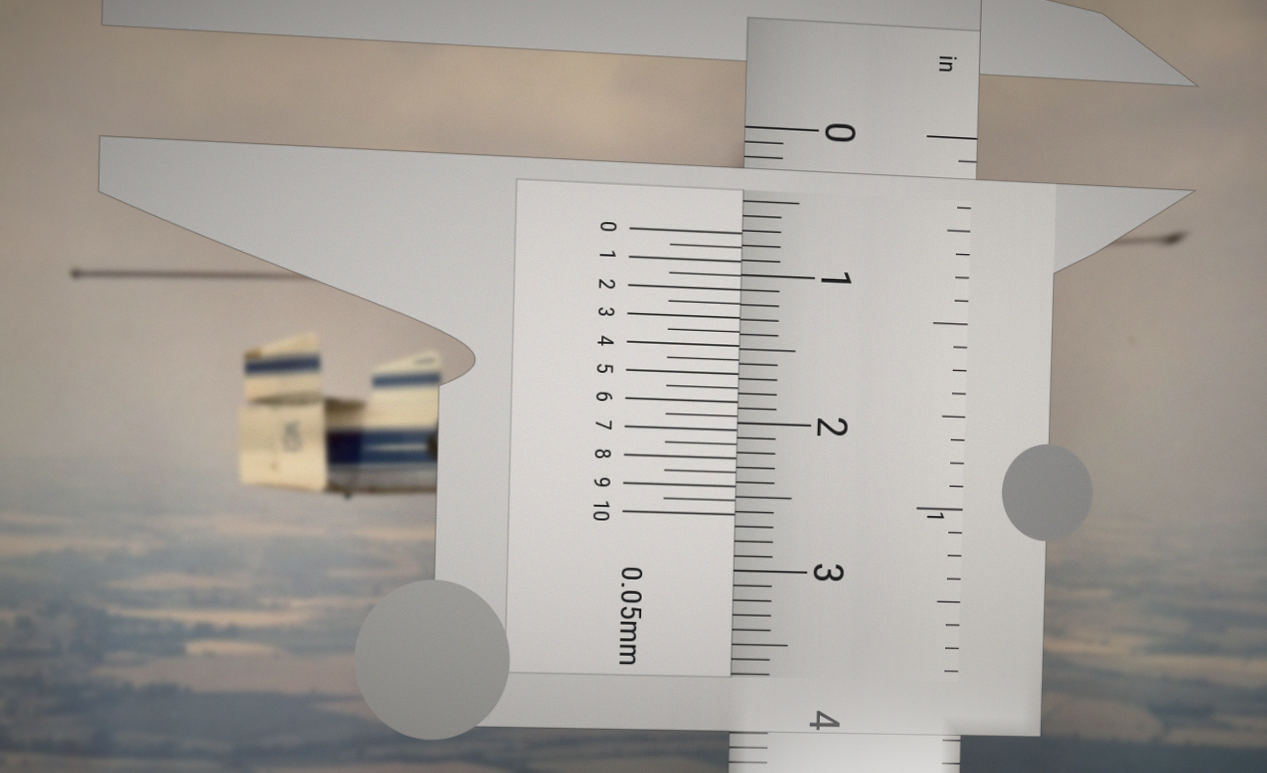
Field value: {"value": 7.2, "unit": "mm"}
